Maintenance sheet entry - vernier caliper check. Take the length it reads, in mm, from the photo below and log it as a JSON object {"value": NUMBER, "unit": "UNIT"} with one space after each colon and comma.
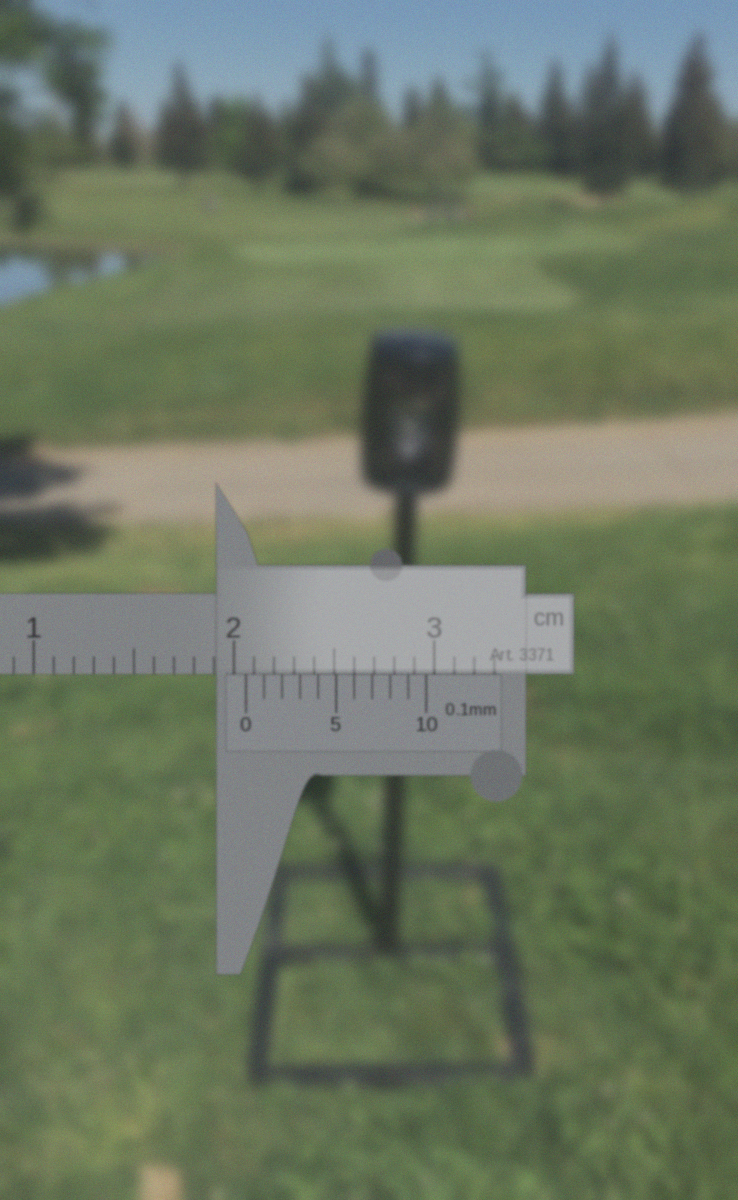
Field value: {"value": 20.6, "unit": "mm"}
